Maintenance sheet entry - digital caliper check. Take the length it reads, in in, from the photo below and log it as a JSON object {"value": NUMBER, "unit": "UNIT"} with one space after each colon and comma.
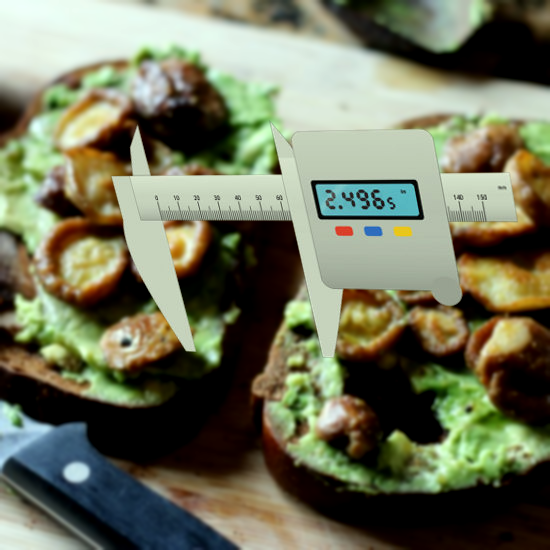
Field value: {"value": 2.4965, "unit": "in"}
